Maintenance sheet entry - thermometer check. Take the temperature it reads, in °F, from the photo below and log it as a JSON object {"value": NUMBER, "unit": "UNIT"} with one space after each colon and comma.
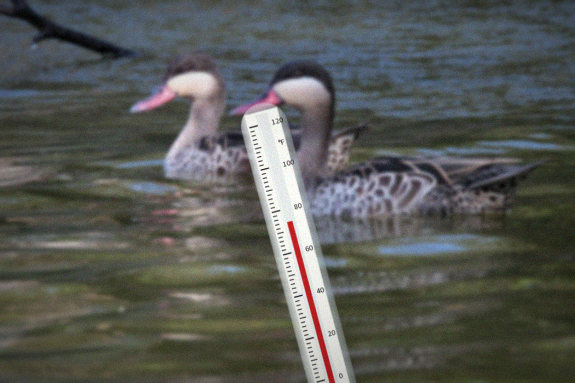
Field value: {"value": 74, "unit": "°F"}
